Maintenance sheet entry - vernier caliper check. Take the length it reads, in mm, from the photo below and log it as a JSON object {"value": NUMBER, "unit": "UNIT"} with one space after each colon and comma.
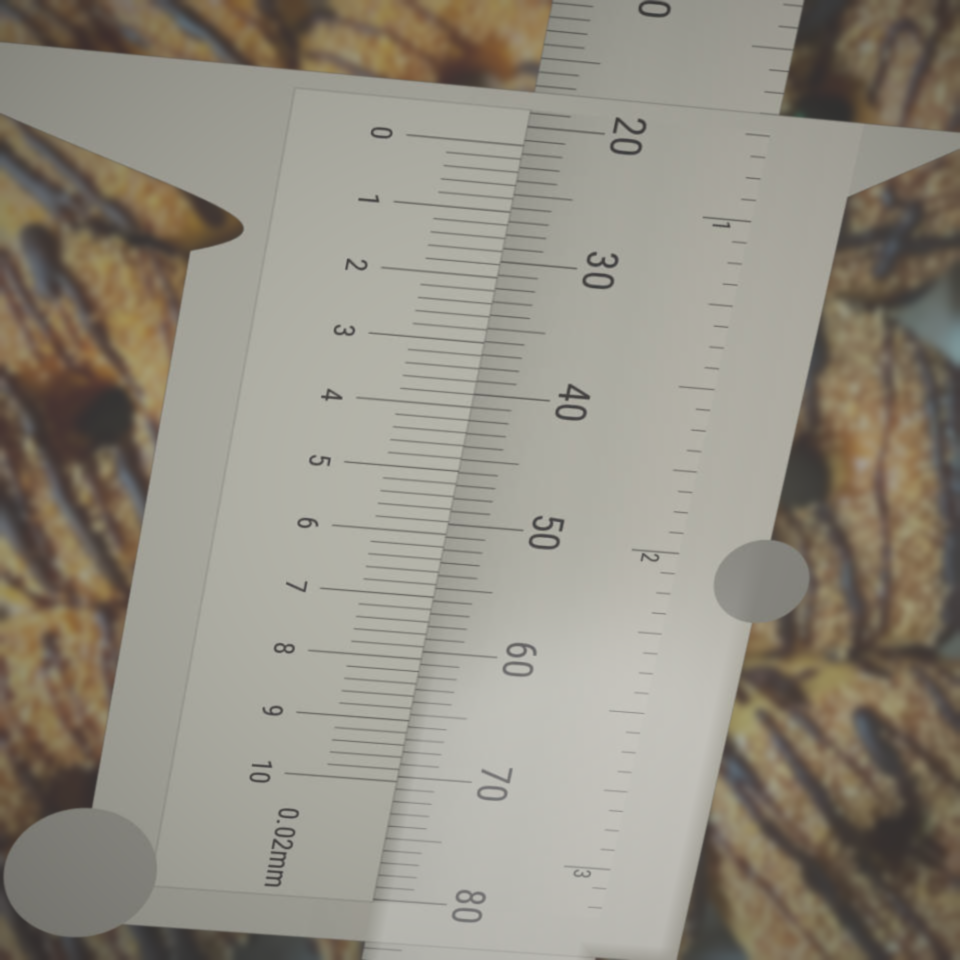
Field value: {"value": 21.4, "unit": "mm"}
